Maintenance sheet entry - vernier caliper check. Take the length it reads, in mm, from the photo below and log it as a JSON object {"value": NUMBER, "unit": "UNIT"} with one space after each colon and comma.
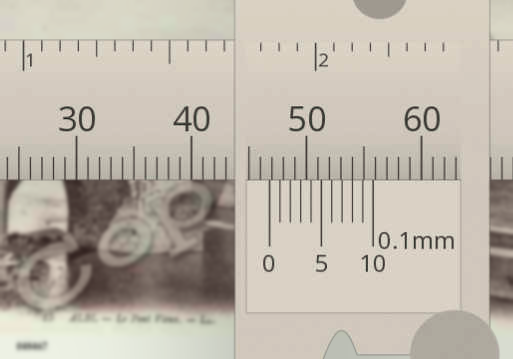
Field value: {"value": 46.8, "unit": "mm"}
